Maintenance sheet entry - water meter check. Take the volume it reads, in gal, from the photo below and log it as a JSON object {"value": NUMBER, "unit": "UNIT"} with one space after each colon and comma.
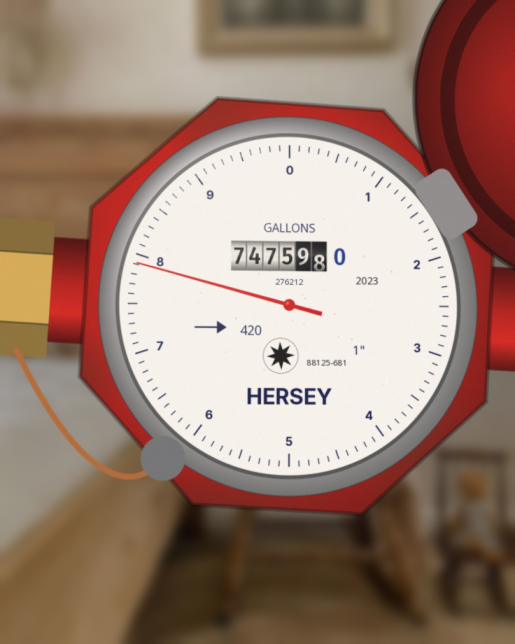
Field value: {"value": 7475977.9, "unit": "gal"}
